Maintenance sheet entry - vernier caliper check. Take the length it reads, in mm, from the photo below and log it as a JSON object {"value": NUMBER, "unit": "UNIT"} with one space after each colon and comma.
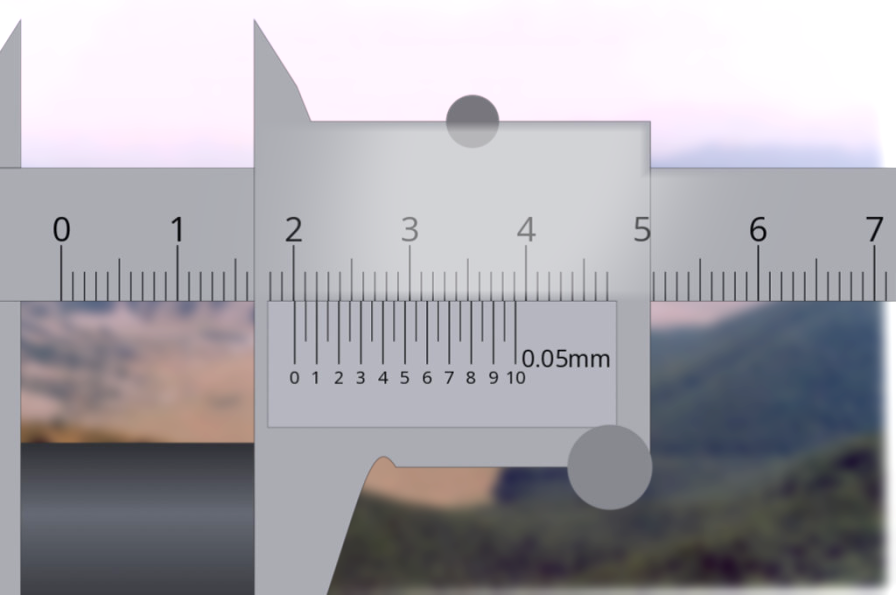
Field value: {"value": 20.1, "unit": "mm"}
